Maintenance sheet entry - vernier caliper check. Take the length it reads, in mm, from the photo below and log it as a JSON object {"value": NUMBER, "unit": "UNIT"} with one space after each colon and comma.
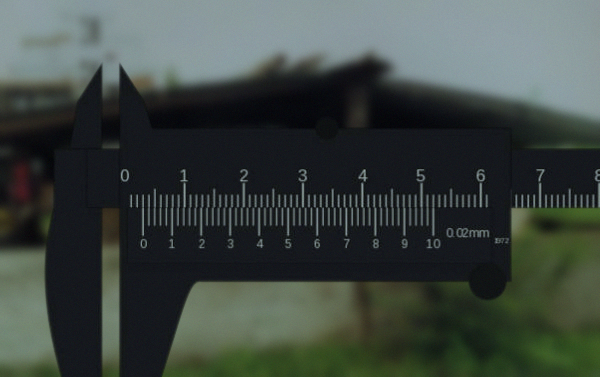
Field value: {"value": 3.0, "unit": "mm"}
